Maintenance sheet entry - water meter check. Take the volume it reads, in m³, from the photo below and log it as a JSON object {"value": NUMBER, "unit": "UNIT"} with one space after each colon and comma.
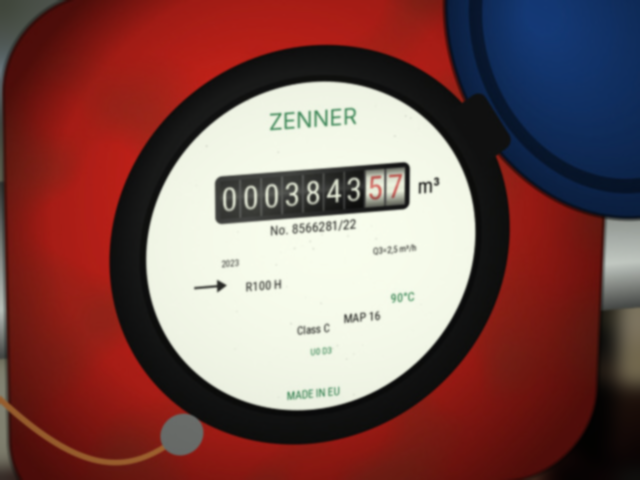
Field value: {"value": 3843.57, "unit": "m³"}
